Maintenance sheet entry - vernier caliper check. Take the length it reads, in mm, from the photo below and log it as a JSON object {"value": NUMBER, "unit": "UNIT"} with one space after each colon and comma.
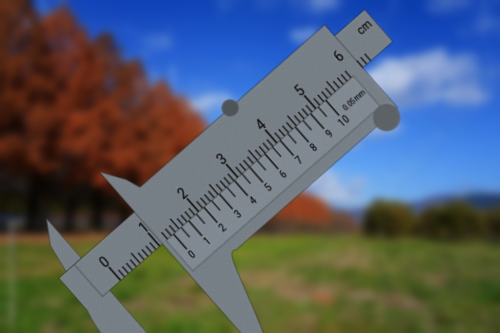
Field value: {"value": 13.5, "unit": "mm"}
